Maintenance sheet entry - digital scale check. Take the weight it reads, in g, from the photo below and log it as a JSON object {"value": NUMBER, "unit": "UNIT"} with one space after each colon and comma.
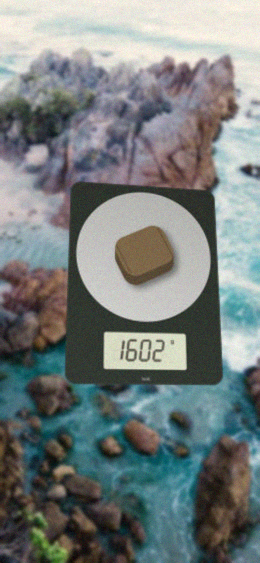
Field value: {"value": 1602, "unit": "g"}
